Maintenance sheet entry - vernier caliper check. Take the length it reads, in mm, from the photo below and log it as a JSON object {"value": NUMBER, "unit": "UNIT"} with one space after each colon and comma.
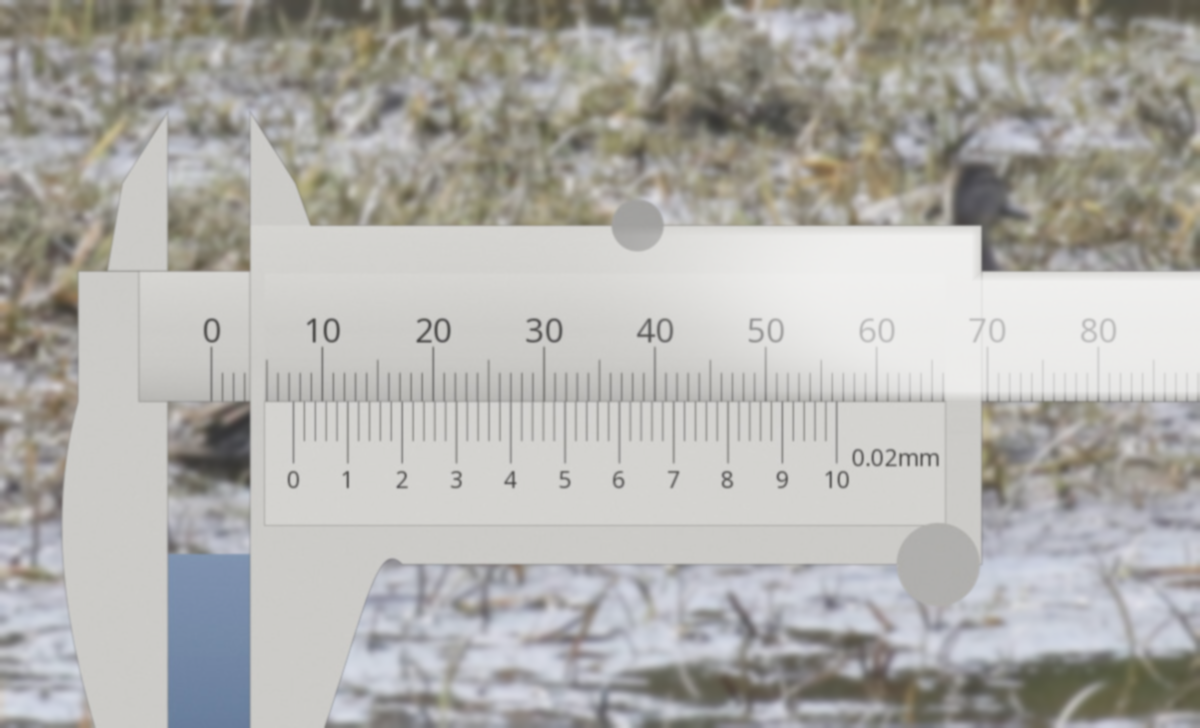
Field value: {"value": 7.4, "unit": "mm"}
